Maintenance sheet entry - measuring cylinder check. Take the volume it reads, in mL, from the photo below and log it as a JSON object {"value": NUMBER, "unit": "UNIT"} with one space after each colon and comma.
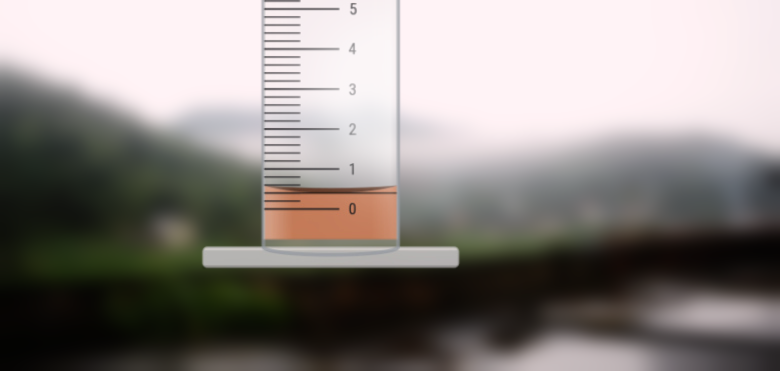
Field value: {"value": 0.4, "unit": "mL"}
